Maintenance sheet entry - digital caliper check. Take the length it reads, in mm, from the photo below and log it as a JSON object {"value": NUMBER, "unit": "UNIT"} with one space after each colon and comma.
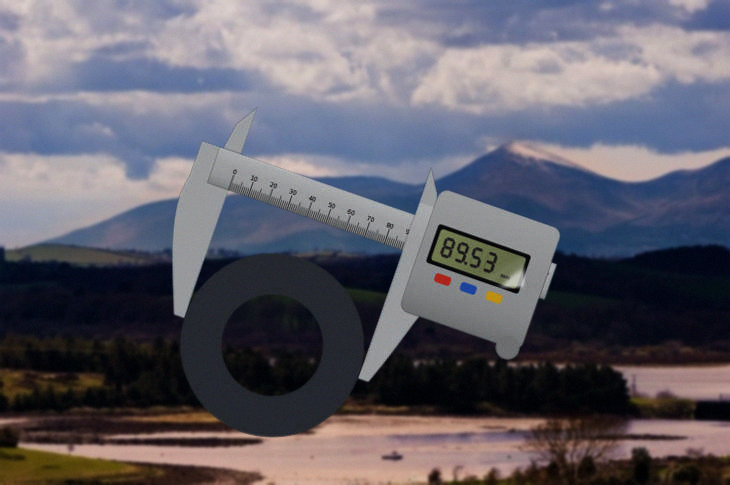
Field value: {"value": 89.53, "unit": "mm"}
